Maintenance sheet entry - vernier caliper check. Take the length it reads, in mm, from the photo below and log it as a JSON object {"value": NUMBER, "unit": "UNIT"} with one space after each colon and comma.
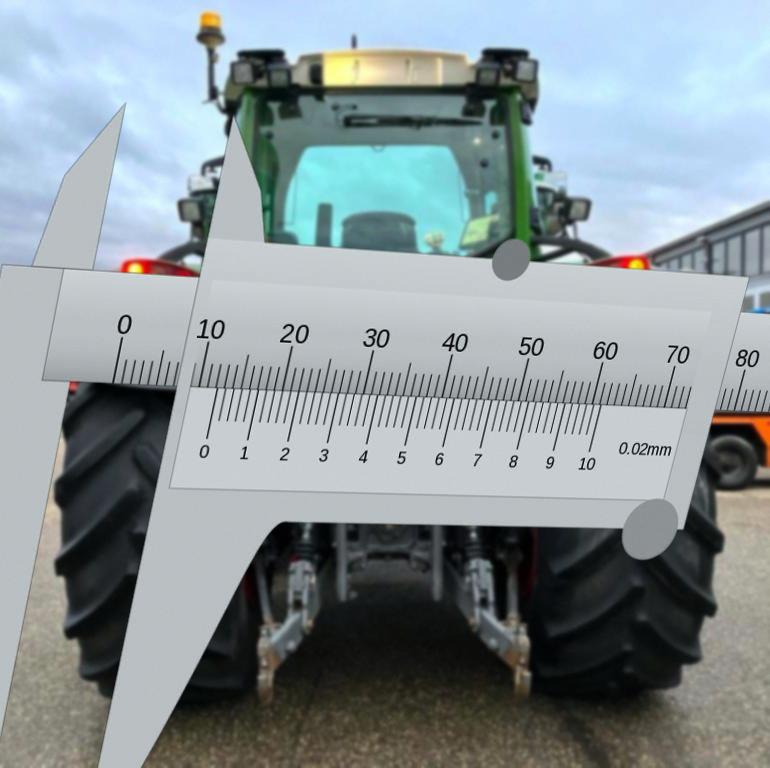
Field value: {"value": 12.2, "unit": "mm"}
